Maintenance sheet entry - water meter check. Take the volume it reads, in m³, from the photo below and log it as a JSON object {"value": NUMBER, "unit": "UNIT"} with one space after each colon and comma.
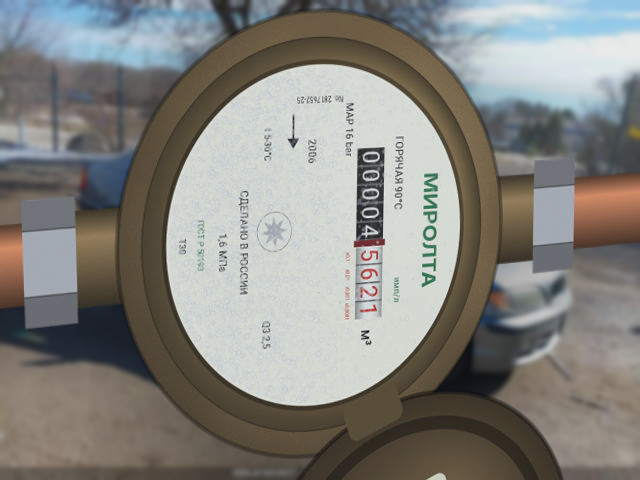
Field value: {"value": 4.5621, "unit": "m³"}
